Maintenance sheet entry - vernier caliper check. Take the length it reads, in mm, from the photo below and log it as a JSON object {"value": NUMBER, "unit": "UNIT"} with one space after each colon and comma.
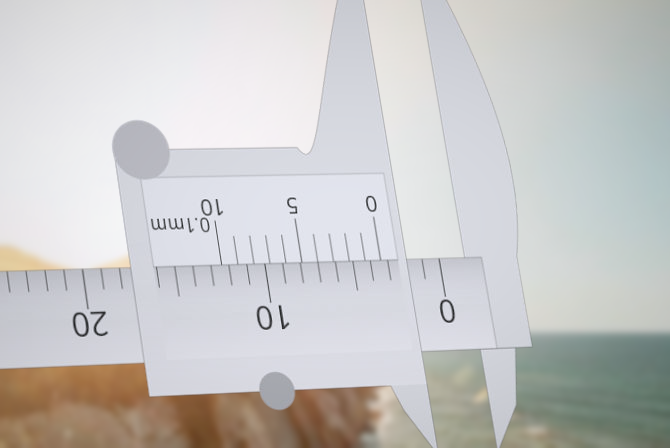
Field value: {"value": 3.4, "unit": "mm"}
